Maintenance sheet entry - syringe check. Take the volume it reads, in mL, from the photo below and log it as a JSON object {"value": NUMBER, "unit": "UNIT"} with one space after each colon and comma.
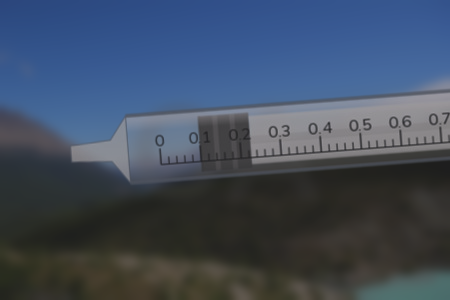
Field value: {"value": 0.1, "unit": "mL"}
